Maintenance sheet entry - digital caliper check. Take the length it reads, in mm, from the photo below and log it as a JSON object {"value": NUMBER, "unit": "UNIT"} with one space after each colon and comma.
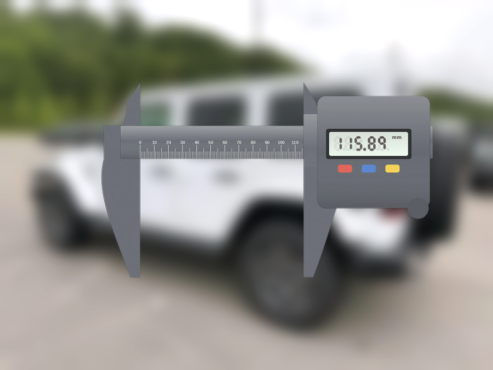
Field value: {"value": 115.89, "unit": "mm"}
